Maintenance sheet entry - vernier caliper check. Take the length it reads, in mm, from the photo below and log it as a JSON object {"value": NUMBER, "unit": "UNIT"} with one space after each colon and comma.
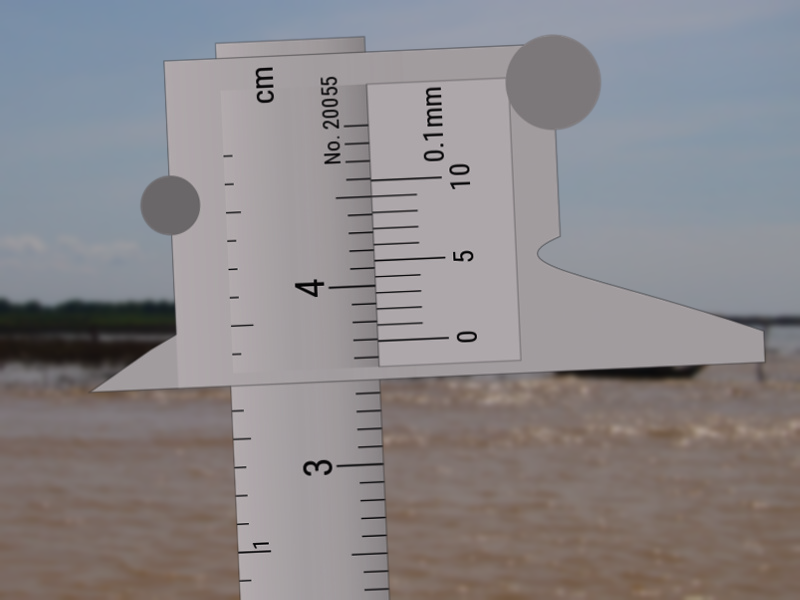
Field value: {"value": 36.9, "unit": "mm"}
